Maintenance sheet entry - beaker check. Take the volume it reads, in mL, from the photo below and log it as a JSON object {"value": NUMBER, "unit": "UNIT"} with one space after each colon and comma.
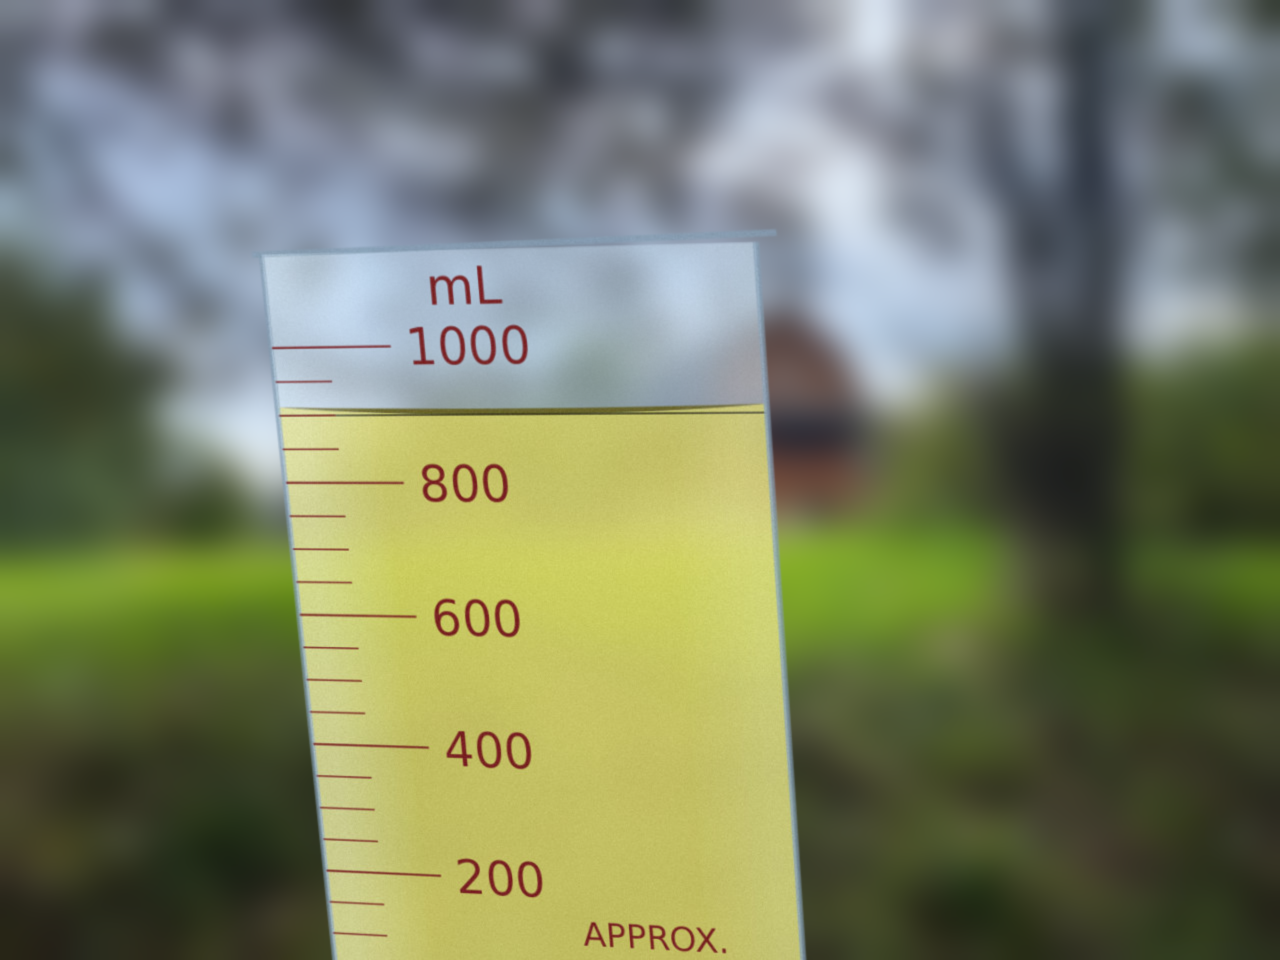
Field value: {"value": 900, "unit": "mL"}
